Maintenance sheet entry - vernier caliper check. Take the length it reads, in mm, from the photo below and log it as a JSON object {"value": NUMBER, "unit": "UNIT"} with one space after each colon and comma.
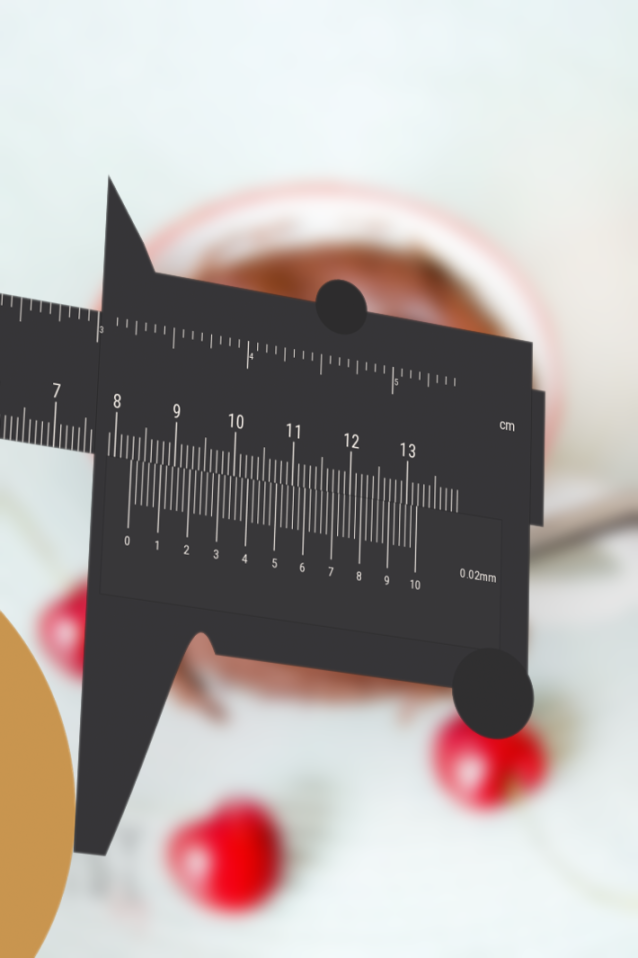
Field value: {"value": 82.8, "unit": "mm"}
